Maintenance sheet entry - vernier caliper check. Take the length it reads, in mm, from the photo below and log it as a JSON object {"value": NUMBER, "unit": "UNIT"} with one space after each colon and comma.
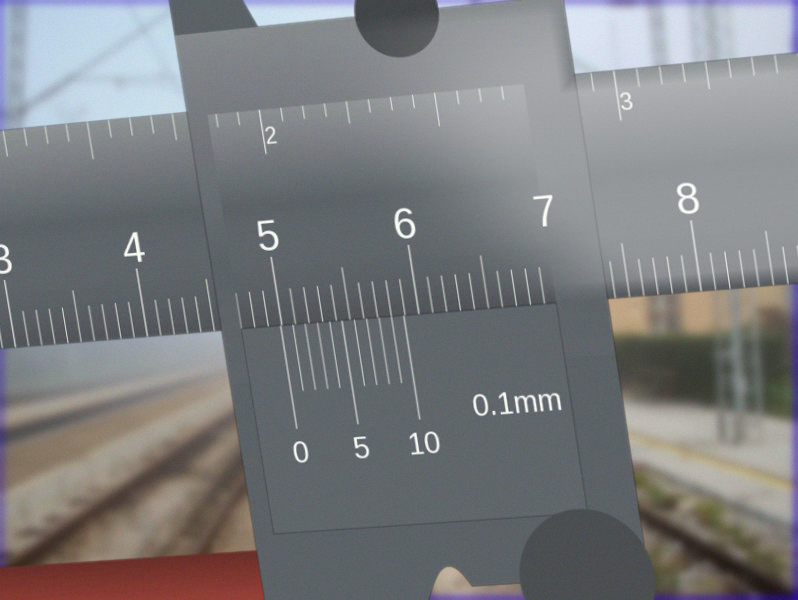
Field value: {"value": 49.9, "unit": "mm"}
